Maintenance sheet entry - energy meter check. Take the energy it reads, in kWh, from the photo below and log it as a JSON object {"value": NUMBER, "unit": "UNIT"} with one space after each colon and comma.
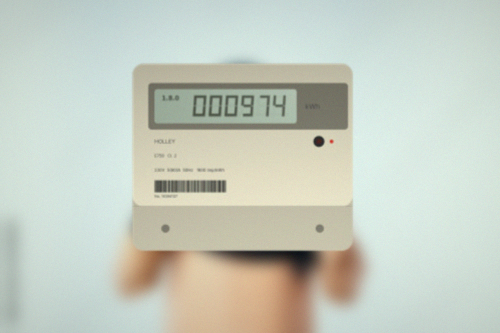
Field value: {"value": 974, "unit": "kWh"}
